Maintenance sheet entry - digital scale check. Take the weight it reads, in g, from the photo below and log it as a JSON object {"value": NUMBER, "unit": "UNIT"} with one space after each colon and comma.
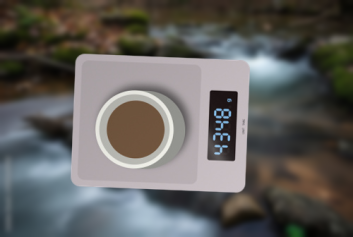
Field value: {"value": 4348, "unit": "g"}
